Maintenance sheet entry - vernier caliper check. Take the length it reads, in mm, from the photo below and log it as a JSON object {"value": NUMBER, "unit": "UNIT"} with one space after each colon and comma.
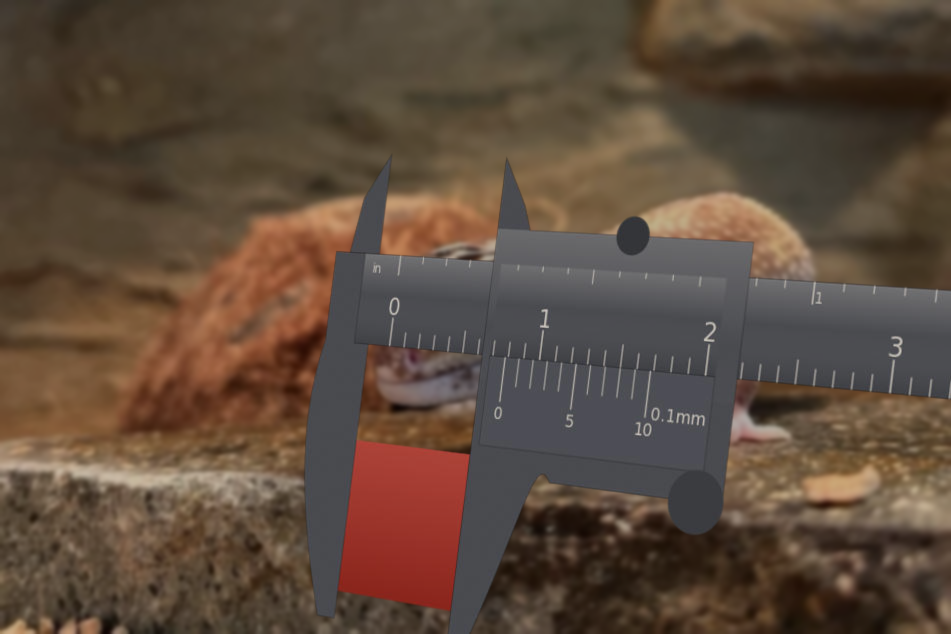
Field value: {"value": 7.8, "unit": "mm"}
